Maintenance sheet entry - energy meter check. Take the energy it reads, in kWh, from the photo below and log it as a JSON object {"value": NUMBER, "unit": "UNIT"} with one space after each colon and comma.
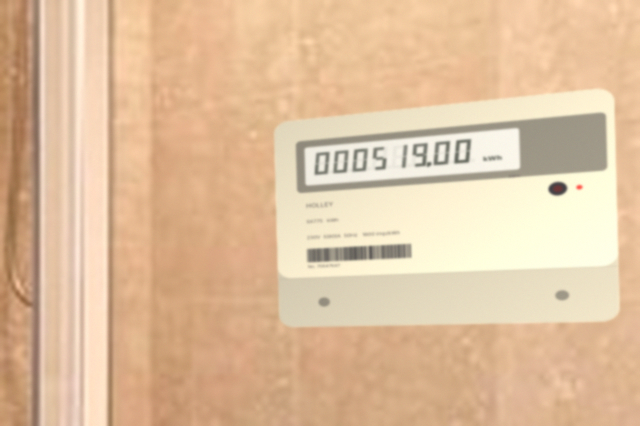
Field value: {"value": 519.00, "unit": "kWh"}
